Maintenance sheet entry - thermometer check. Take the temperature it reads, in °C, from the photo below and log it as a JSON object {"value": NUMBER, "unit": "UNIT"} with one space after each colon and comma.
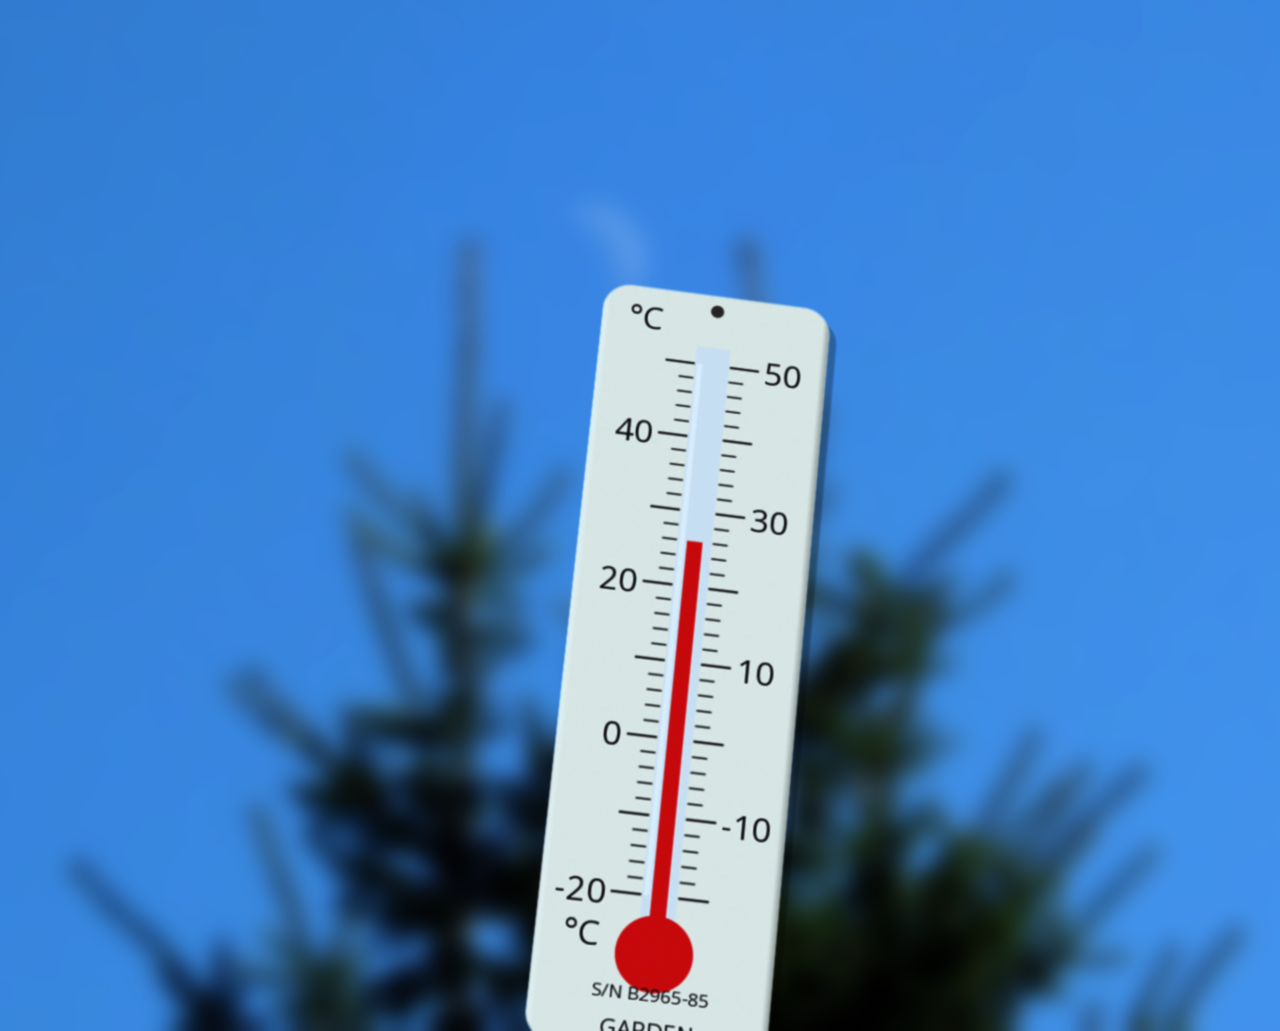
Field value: {"value": 26, "unit": "°C"}
